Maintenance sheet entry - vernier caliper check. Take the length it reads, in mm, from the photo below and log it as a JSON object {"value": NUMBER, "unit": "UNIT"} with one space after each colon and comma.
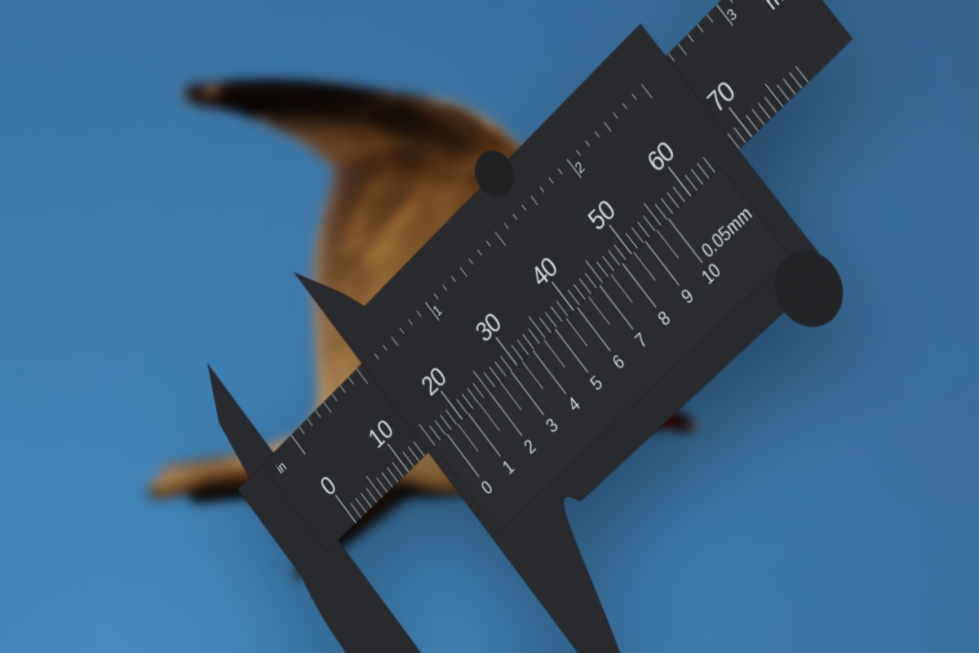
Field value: {"value": 17.2, "unit": "mm"}
